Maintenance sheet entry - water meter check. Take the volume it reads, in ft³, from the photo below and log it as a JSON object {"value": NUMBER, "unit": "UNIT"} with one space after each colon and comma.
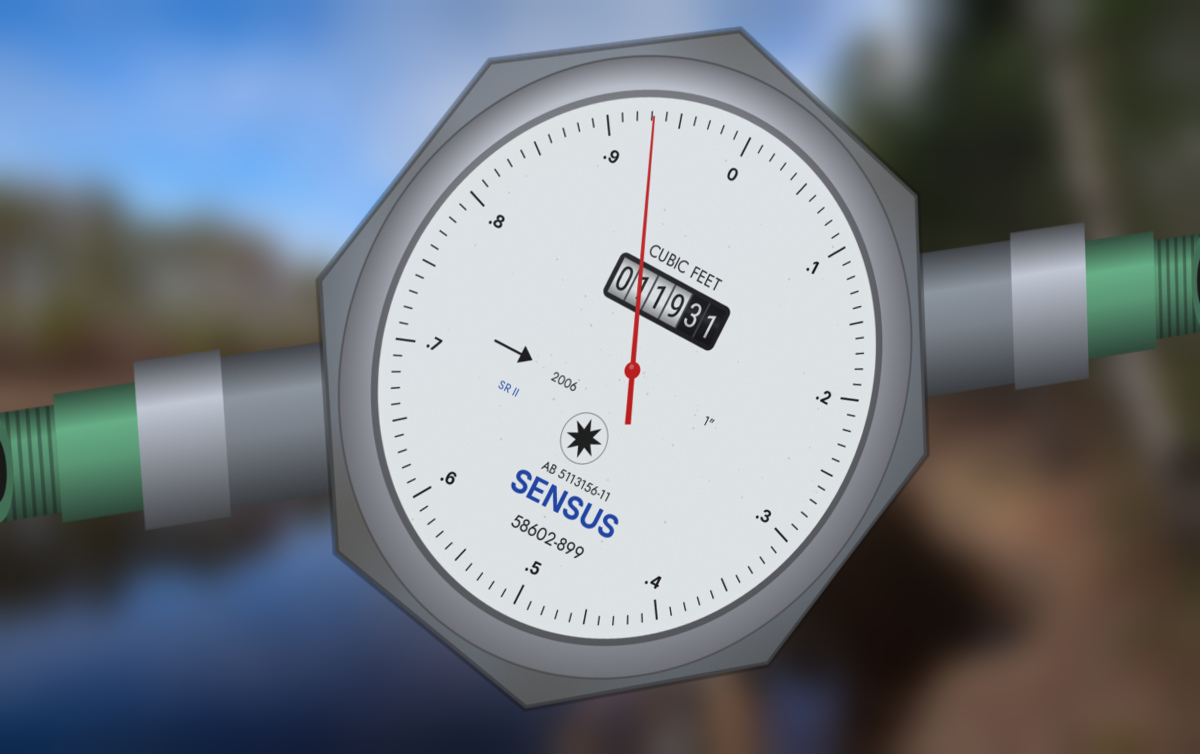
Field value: {"value": 11930.93, "unit": "ft³"}
